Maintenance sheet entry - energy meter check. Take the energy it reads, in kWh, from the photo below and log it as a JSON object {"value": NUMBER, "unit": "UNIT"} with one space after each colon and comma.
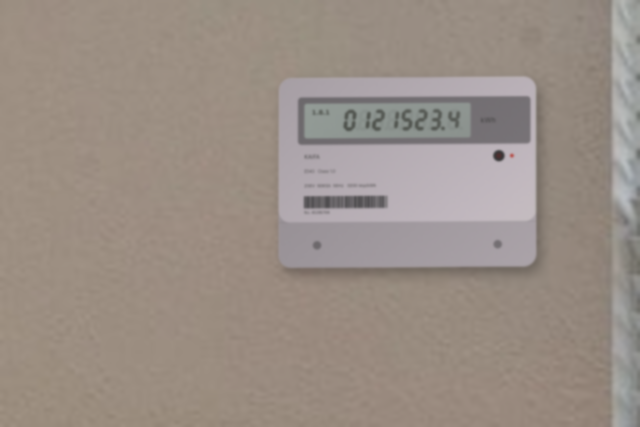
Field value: {"value": 121523.4, "unit": "kWh"}
